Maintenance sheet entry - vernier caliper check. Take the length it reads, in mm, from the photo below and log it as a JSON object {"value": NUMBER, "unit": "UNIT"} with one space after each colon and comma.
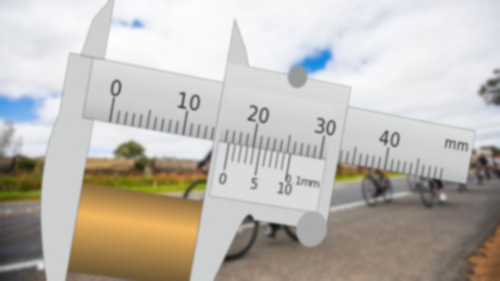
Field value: {"value": 16.5, "unit": "mm"}
